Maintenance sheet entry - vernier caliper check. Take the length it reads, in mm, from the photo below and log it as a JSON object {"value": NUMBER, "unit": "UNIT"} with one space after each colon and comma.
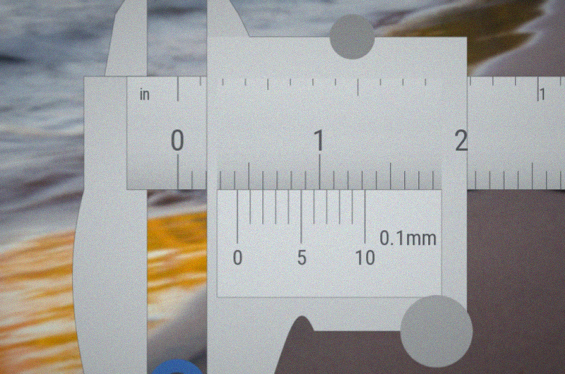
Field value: {"value": 4.2, "unit": "mm"}
